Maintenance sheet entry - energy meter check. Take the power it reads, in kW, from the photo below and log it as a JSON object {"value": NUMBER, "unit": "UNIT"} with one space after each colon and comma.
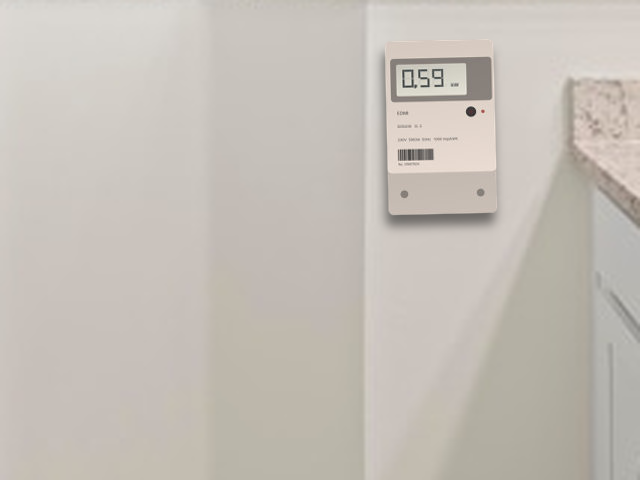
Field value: {"value": 0.59, "unit": "kW"}
